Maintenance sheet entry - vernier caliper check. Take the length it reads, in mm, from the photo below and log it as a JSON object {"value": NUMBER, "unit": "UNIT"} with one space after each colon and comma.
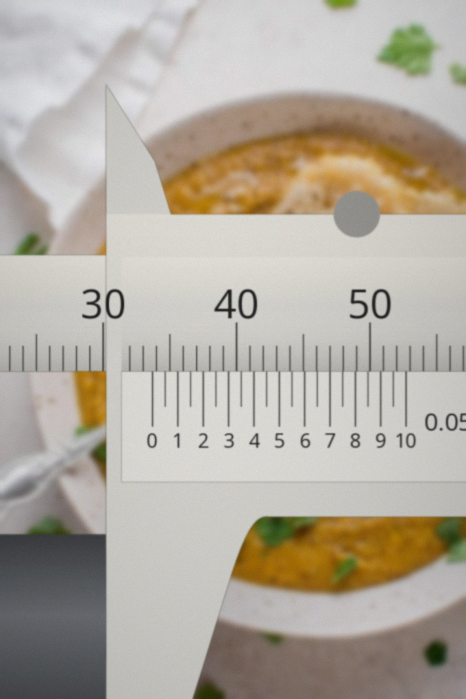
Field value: {"value": 33.7, "unit": "mm"}
